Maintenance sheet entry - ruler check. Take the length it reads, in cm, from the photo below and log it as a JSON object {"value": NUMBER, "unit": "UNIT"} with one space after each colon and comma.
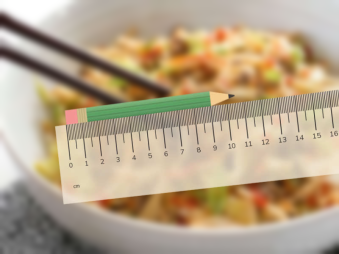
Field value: {"value": 10.5, "unit": "cm"}
